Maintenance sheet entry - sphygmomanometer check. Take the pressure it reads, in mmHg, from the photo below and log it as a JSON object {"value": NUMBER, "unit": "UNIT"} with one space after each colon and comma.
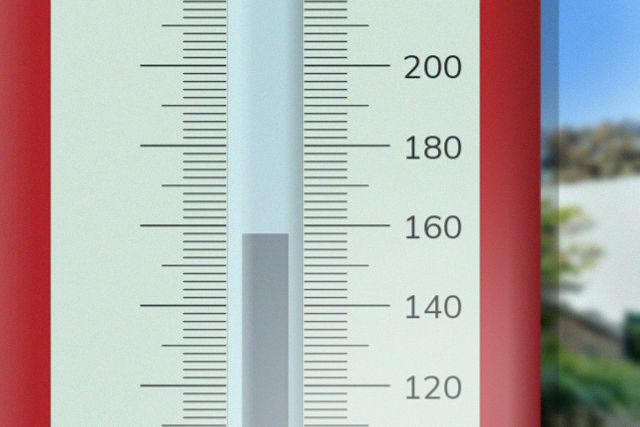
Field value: {"value": 158, "unit": "mmHg"}
